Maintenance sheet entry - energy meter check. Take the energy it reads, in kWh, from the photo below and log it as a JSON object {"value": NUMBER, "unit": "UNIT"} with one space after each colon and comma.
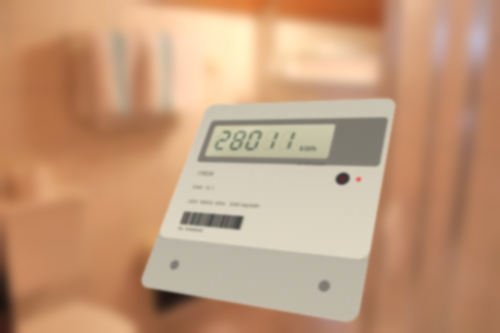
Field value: {"value": 28011, "unit": "kWh"}
